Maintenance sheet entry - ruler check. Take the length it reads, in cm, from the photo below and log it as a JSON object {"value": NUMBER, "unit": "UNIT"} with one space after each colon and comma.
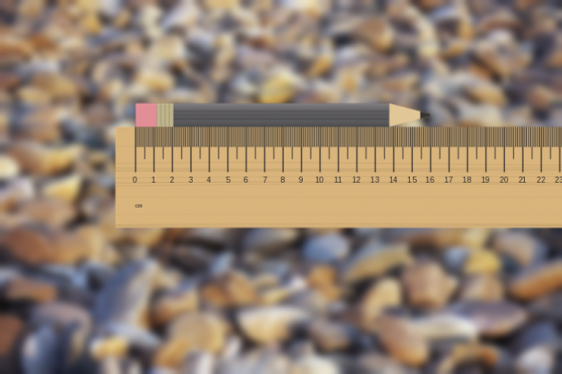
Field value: {"value": 16, "unit": "cm"}
